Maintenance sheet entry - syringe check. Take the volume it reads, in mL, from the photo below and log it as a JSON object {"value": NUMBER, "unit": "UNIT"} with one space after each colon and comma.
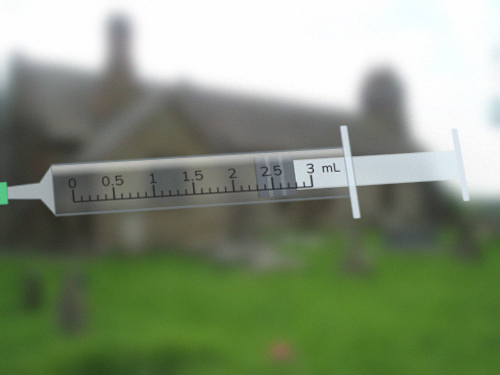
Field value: {"value": 2.3, "unit": "mL"}
